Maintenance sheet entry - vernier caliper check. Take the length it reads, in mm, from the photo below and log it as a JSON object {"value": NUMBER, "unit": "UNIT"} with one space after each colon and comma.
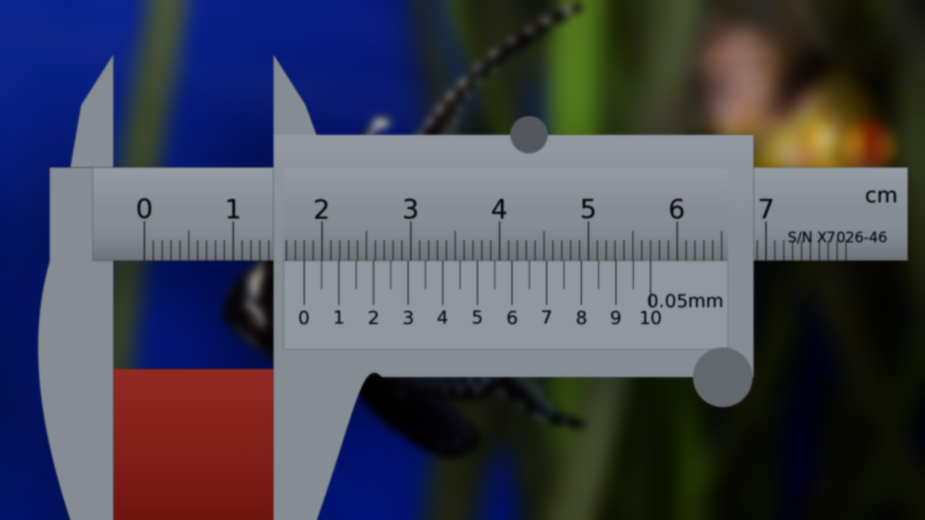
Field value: {"value": 18.0, "unit": "mm"}
